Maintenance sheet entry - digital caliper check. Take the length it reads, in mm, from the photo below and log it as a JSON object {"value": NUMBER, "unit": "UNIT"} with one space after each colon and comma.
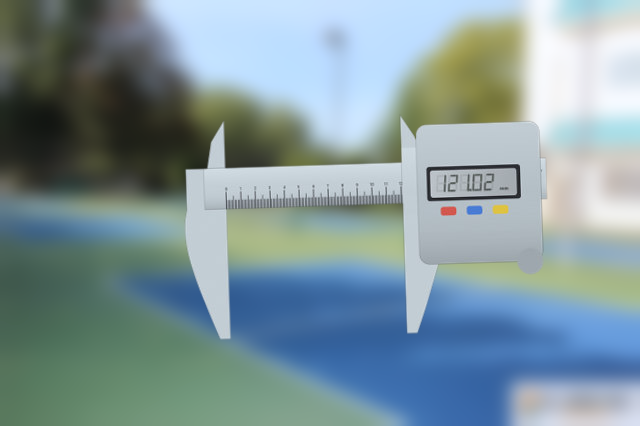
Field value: {"value": 121.02, "unit": "mm"}
